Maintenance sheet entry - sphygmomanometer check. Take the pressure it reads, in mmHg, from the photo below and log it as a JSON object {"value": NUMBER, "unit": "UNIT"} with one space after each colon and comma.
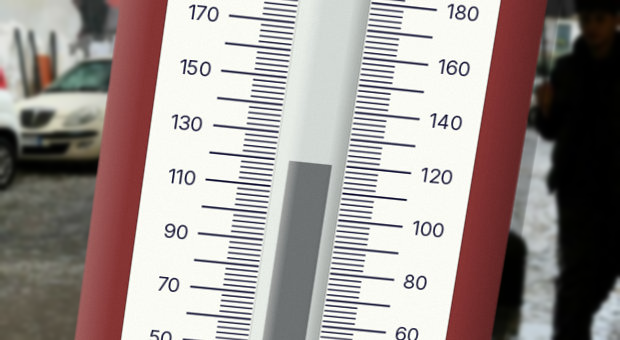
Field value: {"value": 120, "unit": "mmHg"}
